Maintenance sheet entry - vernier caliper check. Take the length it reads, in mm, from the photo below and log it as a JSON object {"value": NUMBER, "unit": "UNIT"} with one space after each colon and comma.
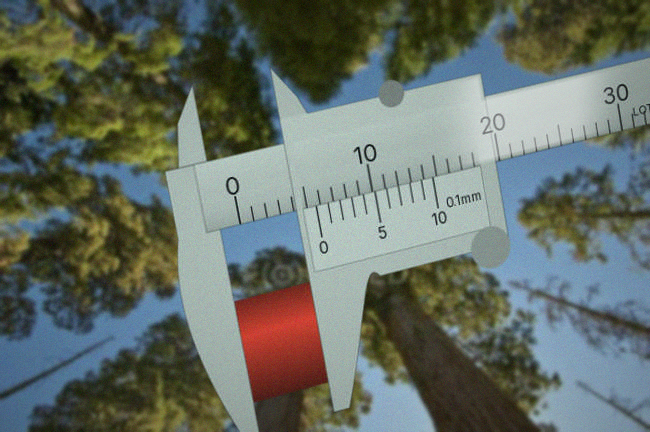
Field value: {"value": 5.7, "unit": "mm"}
